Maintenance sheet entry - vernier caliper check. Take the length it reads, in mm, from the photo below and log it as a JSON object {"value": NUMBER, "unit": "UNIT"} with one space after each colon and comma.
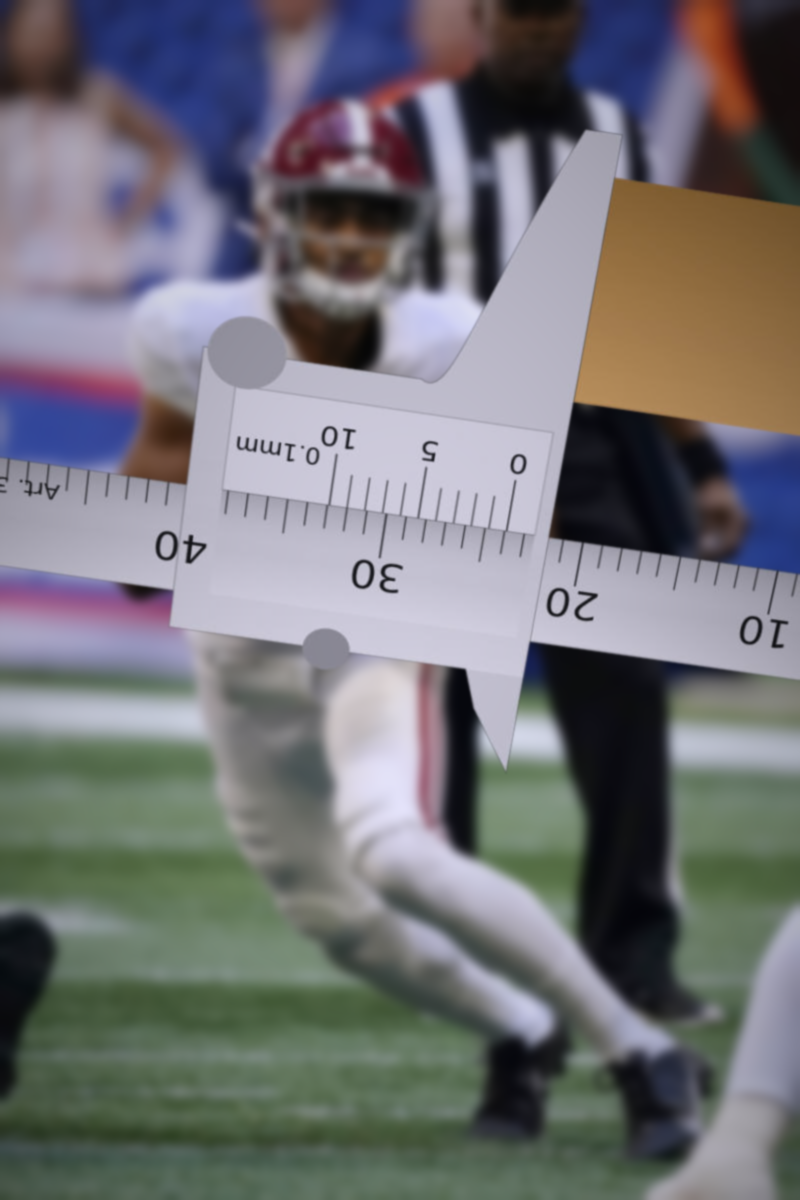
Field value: {"value": 23.9, "unit": "mm"}
